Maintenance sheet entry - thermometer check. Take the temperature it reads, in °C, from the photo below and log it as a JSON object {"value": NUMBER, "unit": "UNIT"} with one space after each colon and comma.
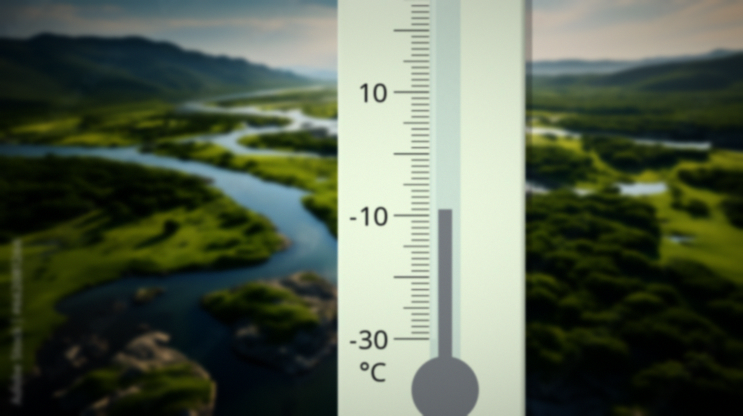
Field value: {"value": -9, "unit": "°C"}
